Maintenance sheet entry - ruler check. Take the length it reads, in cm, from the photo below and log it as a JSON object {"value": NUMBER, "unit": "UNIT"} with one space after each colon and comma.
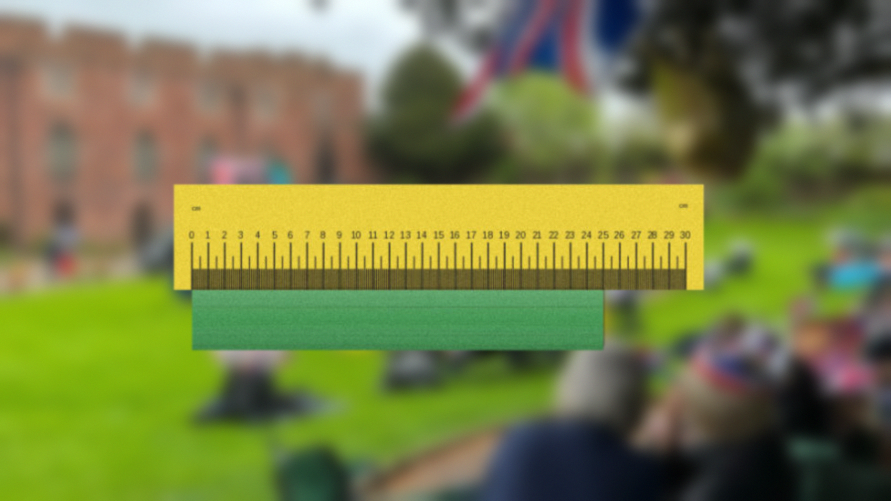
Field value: {"value": 25, "unit": "cm"}
